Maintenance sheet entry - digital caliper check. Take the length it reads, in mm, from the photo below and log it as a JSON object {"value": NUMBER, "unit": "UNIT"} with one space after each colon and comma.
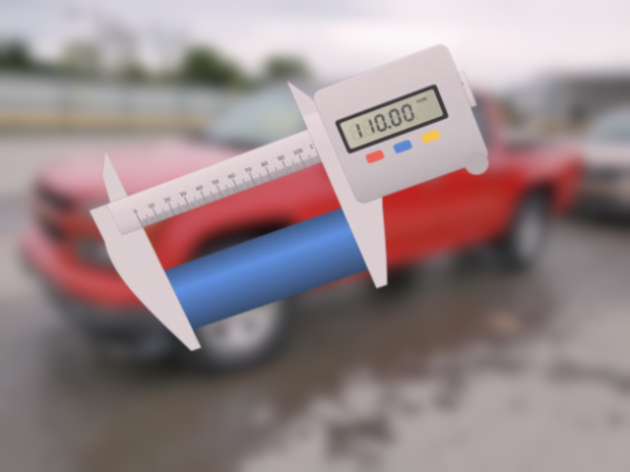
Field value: {"value": 110.00, "unit": "mm"}
